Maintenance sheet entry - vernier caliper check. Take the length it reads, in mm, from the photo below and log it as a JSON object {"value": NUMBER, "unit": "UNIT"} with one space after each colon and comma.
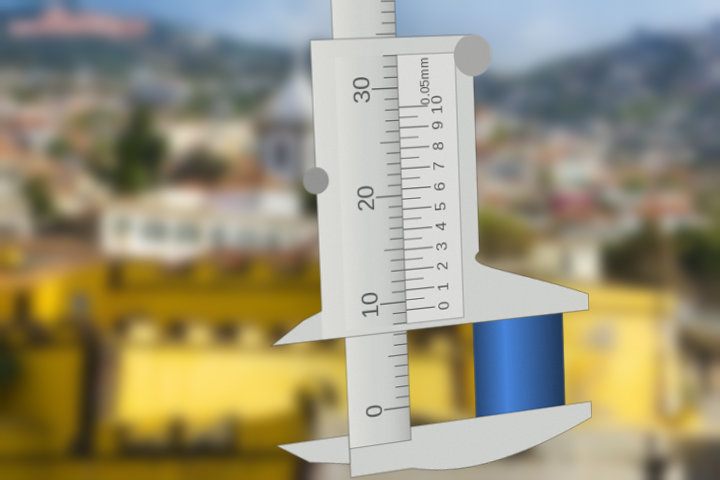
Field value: {"value": 9.2, "unit": "mm"}
